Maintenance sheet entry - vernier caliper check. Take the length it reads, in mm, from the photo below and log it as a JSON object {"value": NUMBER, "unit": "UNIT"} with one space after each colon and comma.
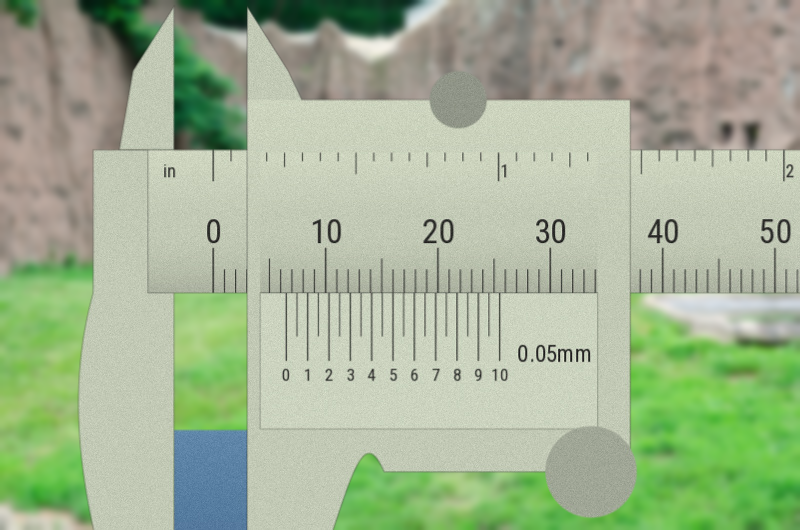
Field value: {"value": 6.5, "unit": "mm"}
